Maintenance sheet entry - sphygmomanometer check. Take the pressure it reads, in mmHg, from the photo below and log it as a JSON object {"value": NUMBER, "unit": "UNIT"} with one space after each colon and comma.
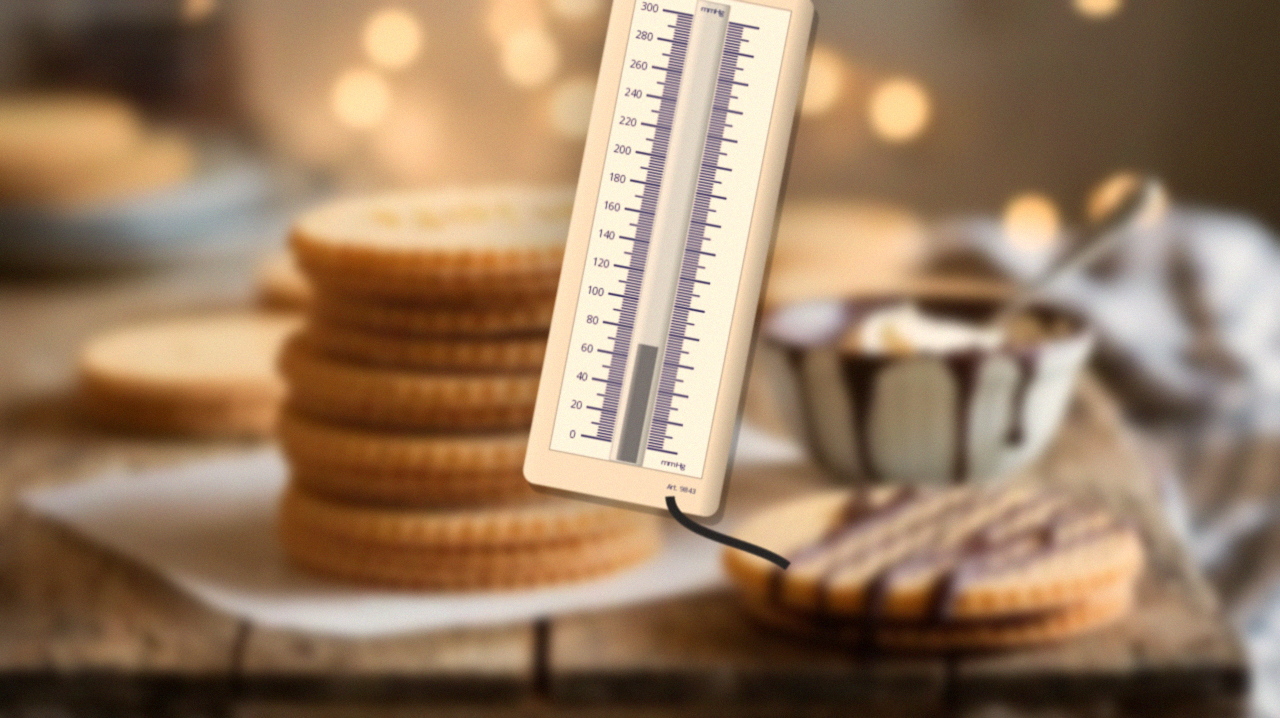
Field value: {"value": 70, "unit": "mmHg"}
